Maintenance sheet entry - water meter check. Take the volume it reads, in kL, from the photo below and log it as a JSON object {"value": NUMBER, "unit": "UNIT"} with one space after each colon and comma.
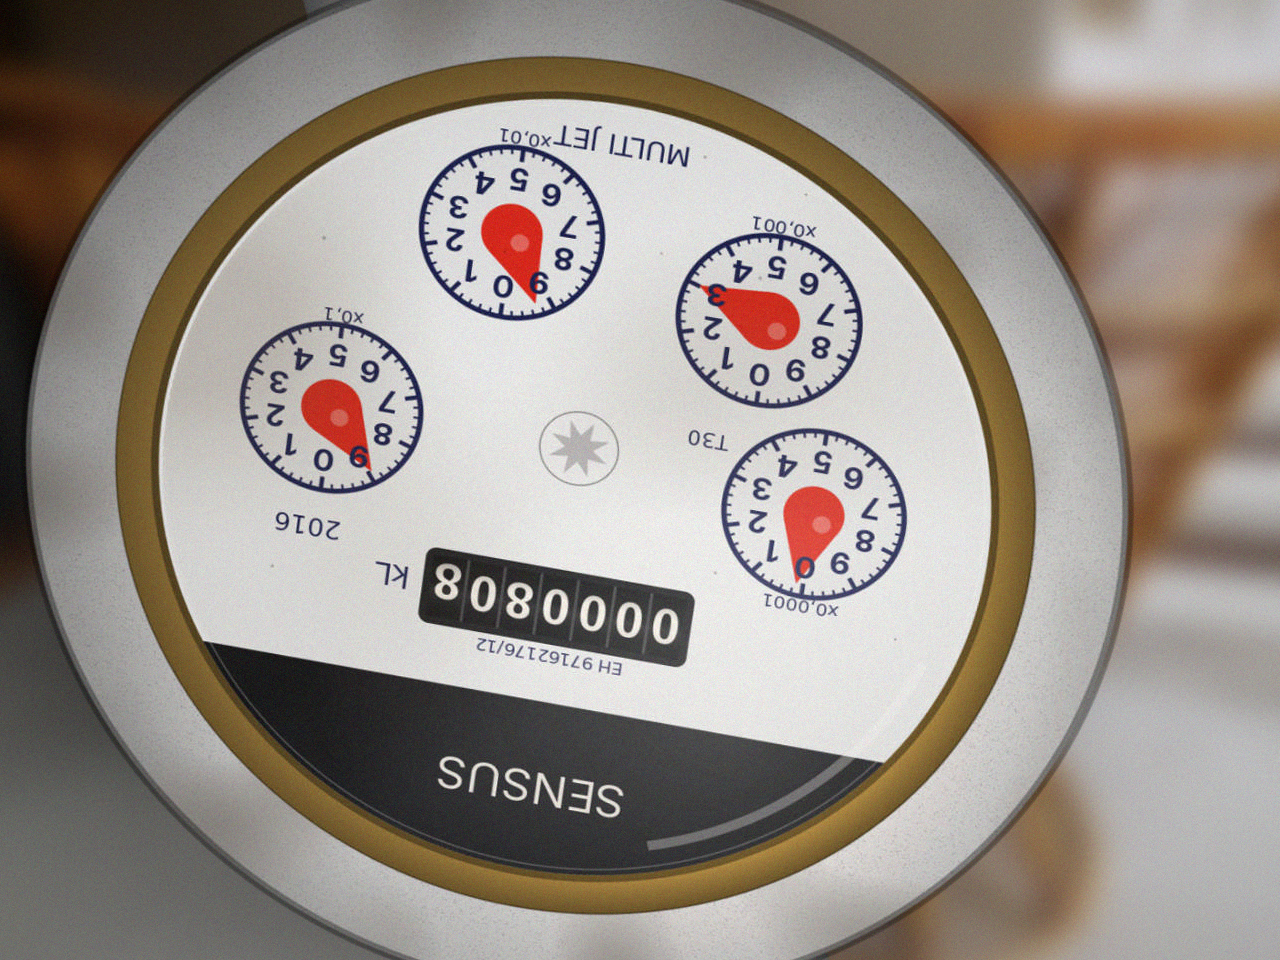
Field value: {"value": 807.8930, "unit": "kL"}
